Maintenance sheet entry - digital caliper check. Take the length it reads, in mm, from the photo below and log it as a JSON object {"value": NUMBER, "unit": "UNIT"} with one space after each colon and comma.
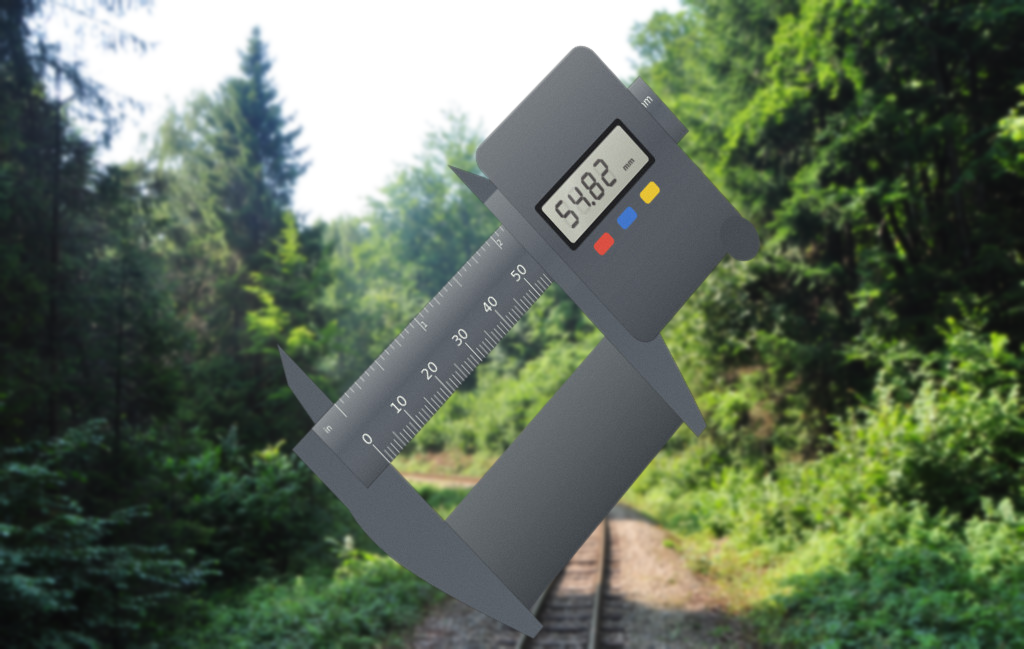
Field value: {"value": 54.82, "unit": "mm"}
